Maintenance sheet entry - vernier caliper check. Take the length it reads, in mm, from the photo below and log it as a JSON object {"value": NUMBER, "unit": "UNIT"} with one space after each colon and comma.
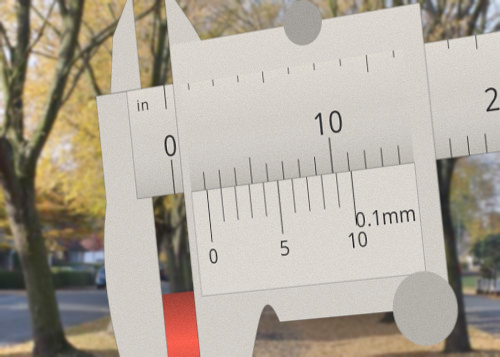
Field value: {"value": 2.1, "unit": "mm"}
